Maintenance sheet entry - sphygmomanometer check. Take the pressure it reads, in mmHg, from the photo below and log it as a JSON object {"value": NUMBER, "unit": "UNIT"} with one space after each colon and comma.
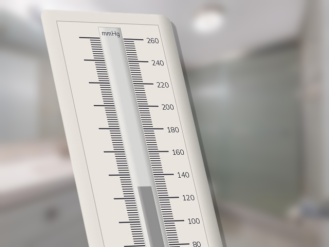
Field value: {"value": 130, "unit": "mmHg"}
